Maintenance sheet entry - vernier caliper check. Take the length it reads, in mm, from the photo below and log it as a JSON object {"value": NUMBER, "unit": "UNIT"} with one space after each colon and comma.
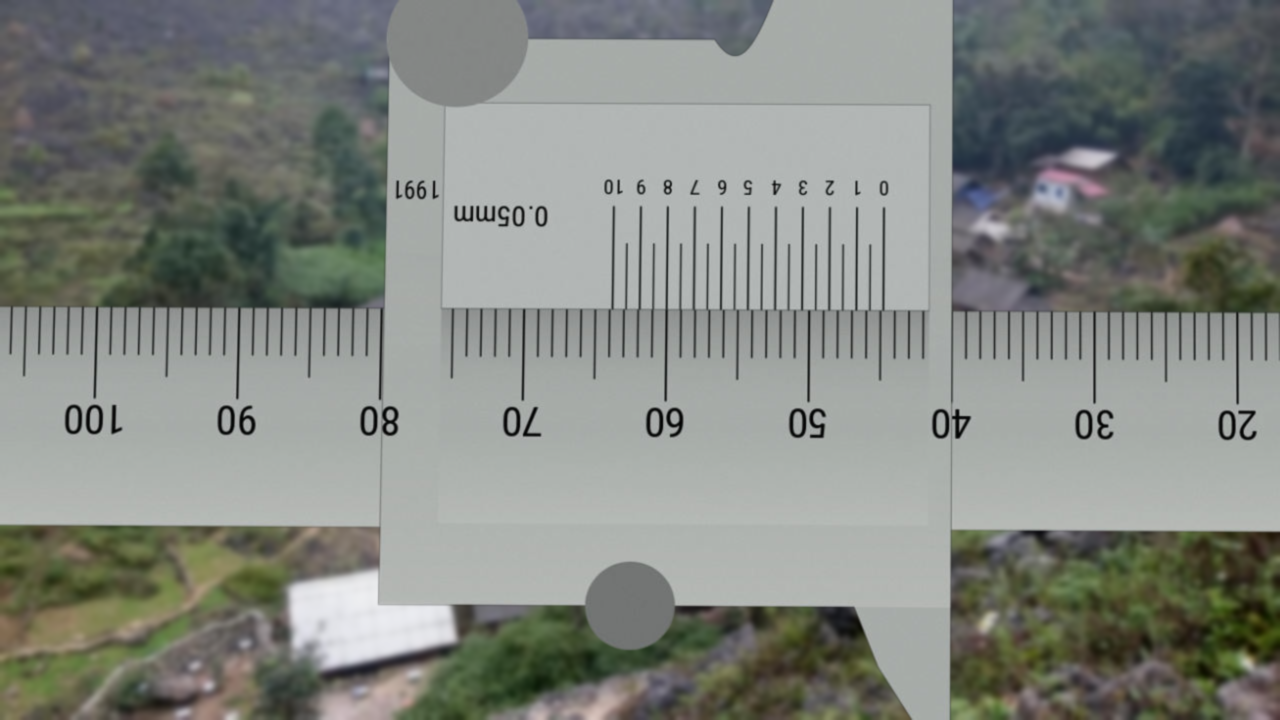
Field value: {"value": 44.8, "unit": "mm"}
